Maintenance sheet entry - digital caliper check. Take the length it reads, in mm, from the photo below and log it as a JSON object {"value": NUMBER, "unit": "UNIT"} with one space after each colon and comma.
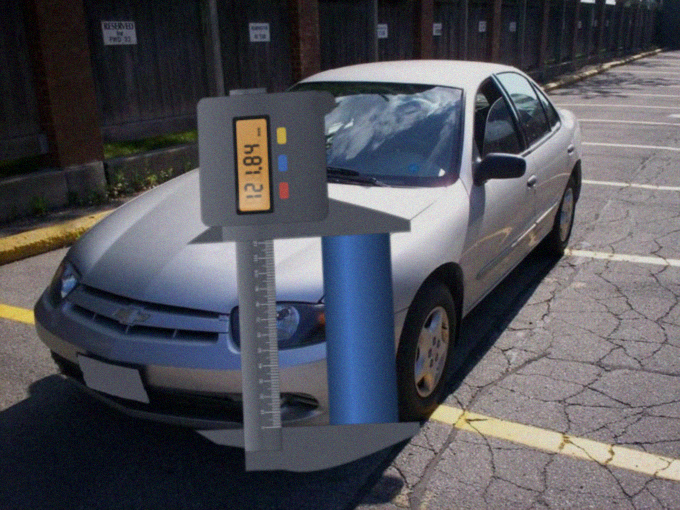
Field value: {"value": 121.84, "unit": "mm"}
